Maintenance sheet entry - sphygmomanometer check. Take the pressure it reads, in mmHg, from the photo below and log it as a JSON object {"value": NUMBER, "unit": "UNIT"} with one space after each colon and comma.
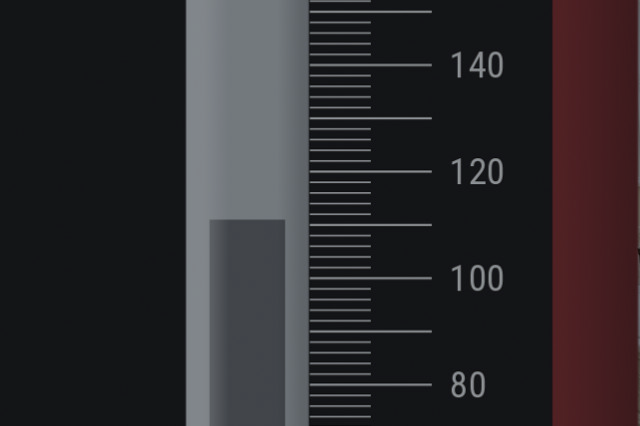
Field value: {"value": 111, "unit": "mmHg"}
